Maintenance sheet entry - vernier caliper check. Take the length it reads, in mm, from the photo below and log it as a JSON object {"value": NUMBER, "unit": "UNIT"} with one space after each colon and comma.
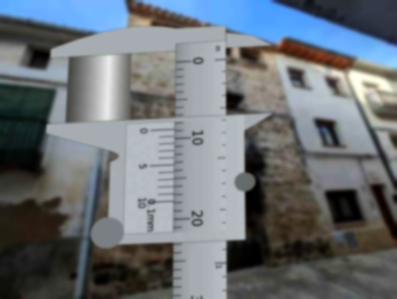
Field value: {"value": 8.8, "unit": "mm"}
